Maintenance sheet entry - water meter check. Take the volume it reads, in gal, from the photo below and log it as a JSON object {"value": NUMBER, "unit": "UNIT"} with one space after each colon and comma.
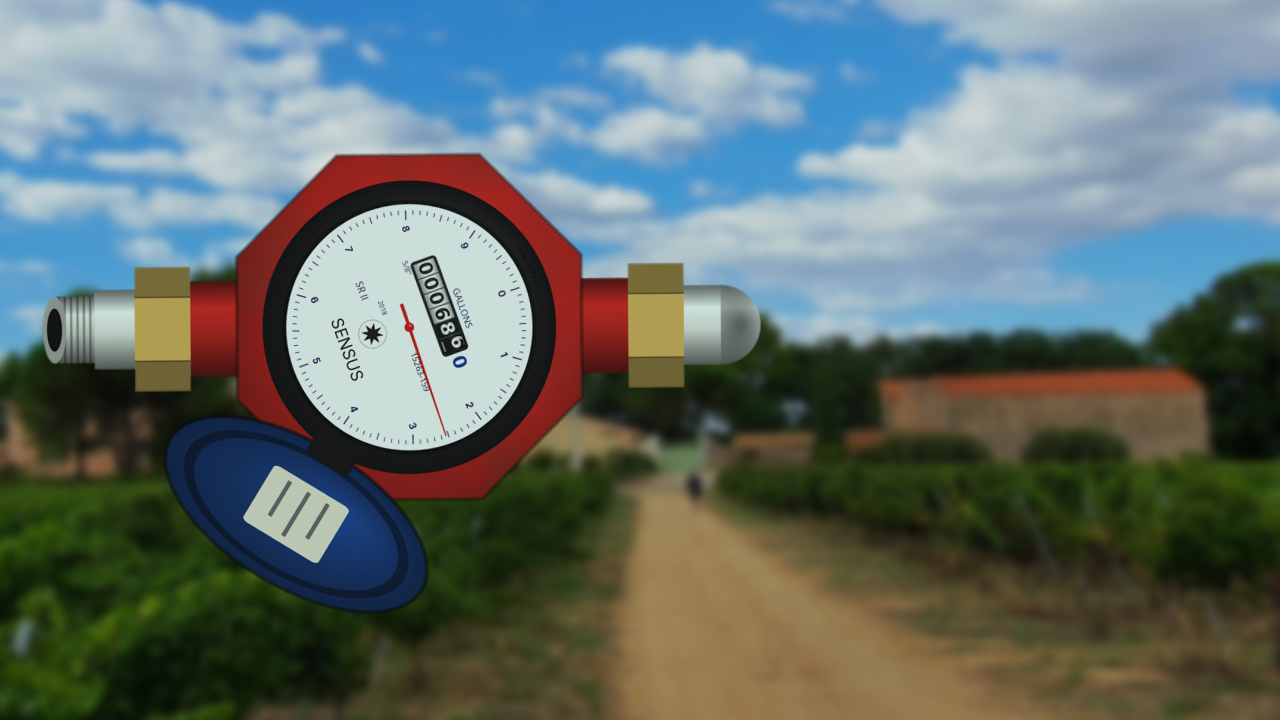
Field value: {"value": 6862.5, "unit": "gal"}
